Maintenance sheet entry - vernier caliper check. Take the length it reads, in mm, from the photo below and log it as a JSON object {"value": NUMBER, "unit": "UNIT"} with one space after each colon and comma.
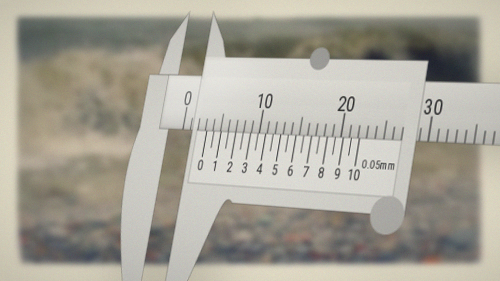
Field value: {"value": 3.2, "unit": "mm"}
